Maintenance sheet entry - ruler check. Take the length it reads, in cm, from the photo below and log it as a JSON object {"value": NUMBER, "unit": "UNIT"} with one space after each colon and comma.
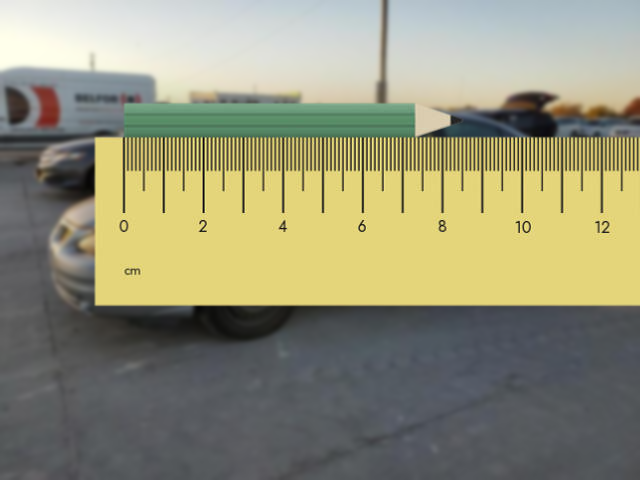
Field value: {"value": 8.5, "unit": "cm"}
